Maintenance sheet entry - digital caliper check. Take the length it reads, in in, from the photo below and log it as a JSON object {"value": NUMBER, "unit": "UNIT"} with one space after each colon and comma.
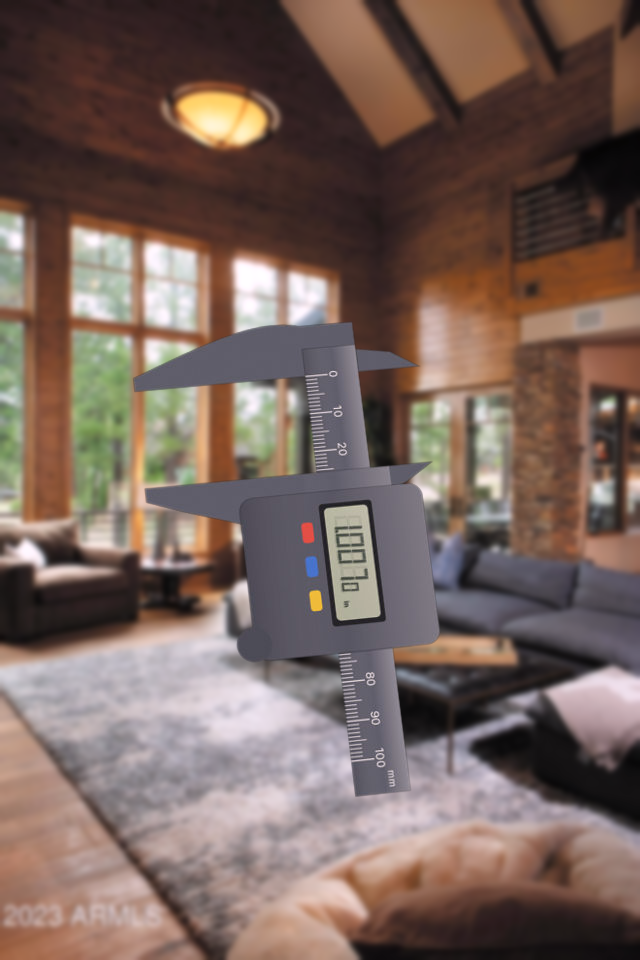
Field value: {"value": 1.0070, "unit": "in"}
